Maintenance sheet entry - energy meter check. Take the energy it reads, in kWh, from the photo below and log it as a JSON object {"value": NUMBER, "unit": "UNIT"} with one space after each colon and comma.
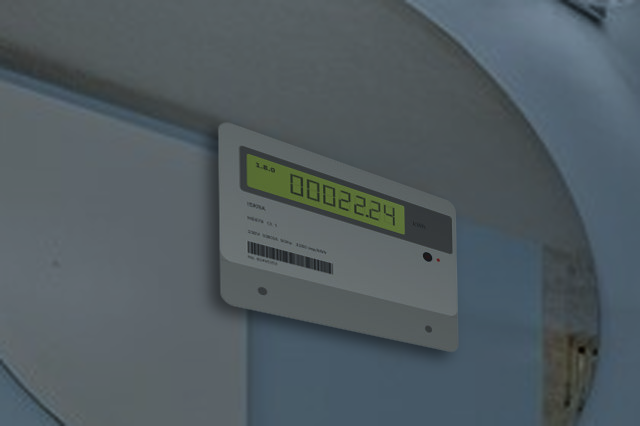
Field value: {"value": 22.24, "unit": "kWh"}
